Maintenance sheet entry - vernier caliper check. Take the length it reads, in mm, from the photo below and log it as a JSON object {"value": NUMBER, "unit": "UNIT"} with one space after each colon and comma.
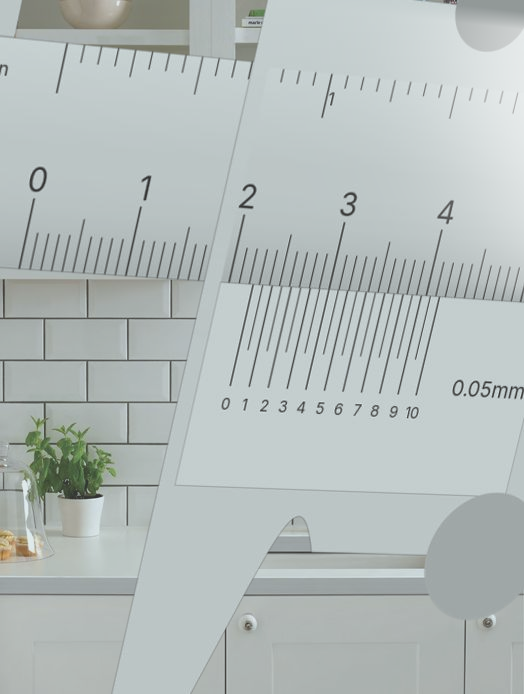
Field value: {"value": 22.4, "unit": "mm"}
